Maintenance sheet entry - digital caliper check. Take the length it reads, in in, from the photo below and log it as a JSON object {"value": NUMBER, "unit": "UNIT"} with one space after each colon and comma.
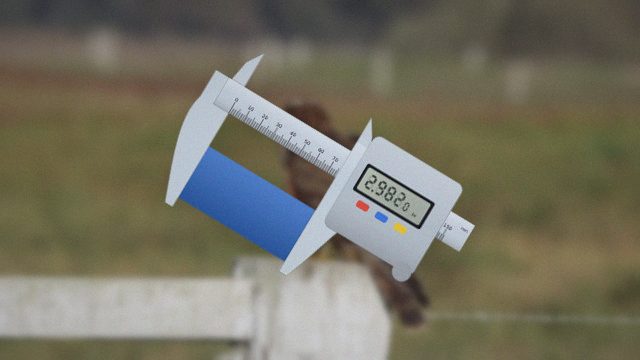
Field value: {"value": 2.9820, "unit": "in"}
